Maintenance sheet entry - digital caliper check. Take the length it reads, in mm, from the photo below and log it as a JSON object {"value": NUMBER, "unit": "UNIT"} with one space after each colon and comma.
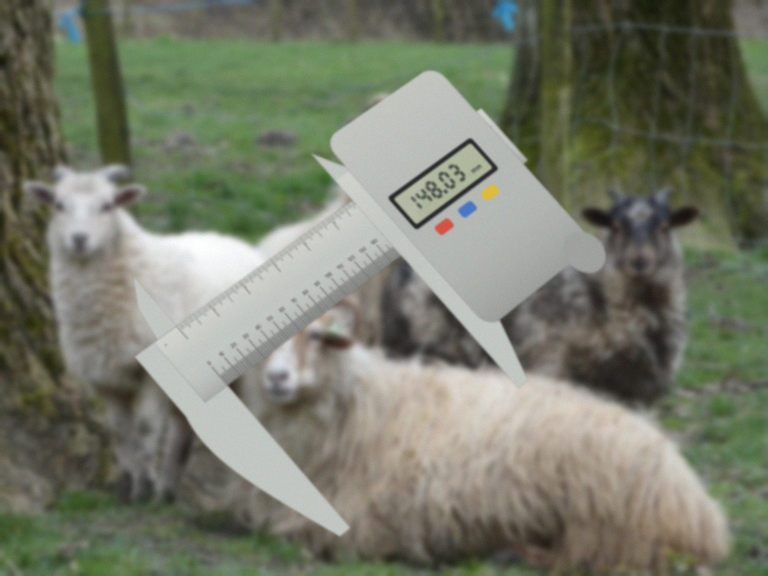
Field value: {"value": 148.03, "unit": "mm"}
